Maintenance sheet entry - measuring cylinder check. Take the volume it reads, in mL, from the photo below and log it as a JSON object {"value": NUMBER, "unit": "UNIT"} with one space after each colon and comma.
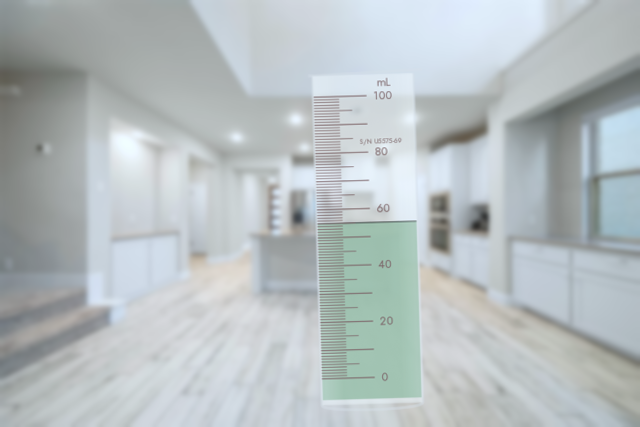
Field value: {"value": 55, "unit": "mL"}
